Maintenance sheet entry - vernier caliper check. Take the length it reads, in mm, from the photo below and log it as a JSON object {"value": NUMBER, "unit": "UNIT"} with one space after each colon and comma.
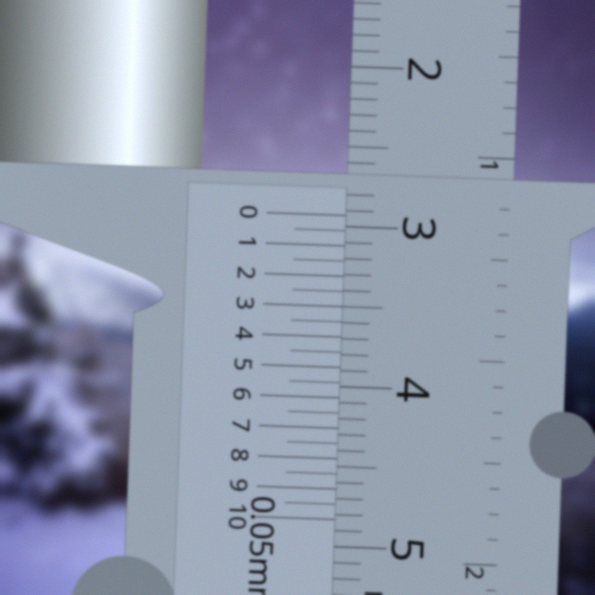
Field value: {"value": 29.3, "unit": "mm"}
